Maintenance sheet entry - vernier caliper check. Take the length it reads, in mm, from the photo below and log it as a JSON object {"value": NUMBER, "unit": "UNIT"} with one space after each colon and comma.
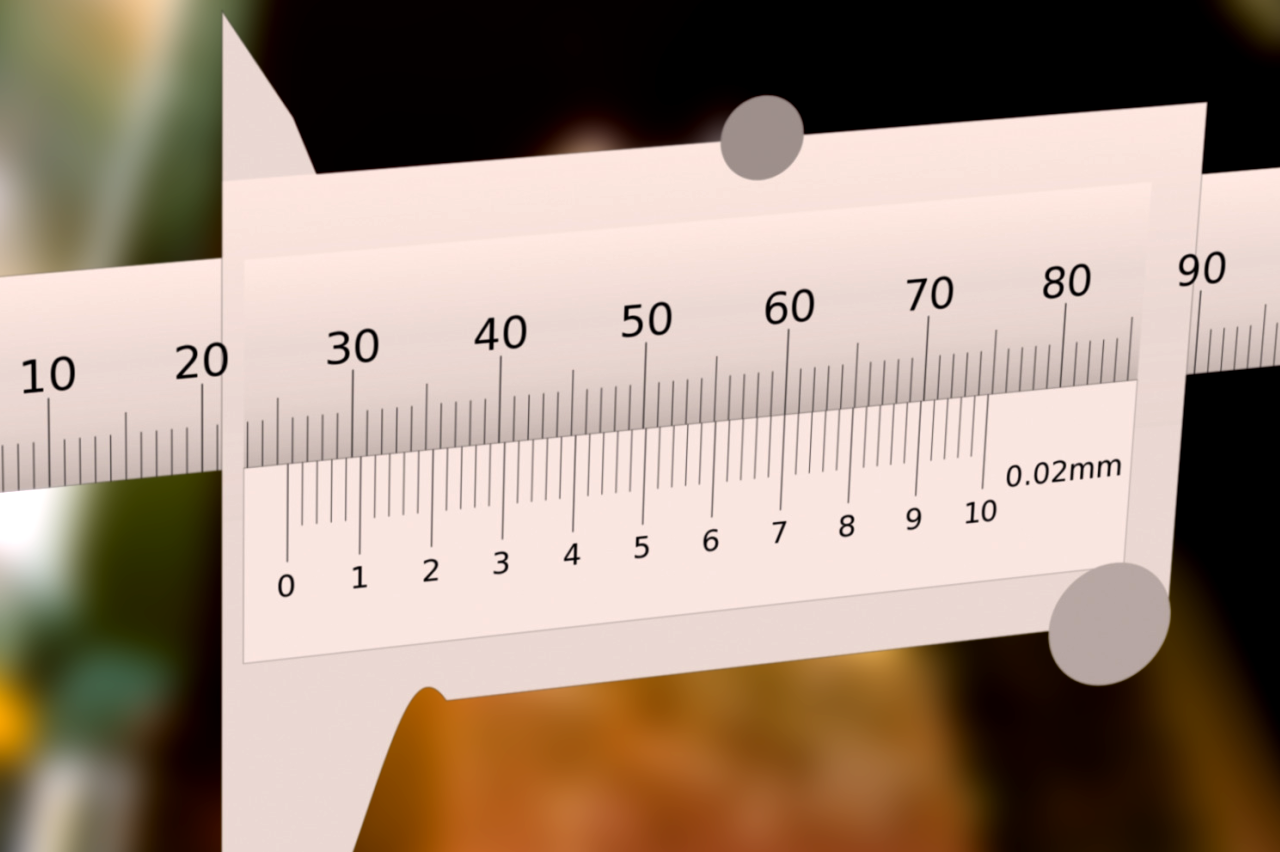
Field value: {"value": 25.7, "unit": "mm"}
